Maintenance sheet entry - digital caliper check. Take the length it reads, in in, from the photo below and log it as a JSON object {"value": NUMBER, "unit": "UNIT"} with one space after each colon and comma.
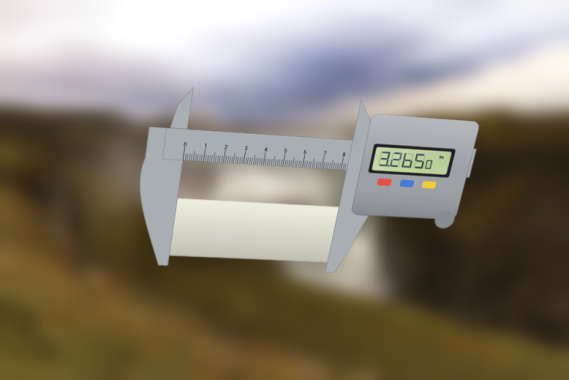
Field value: {"value": 3.2650, "unit": "in"}
